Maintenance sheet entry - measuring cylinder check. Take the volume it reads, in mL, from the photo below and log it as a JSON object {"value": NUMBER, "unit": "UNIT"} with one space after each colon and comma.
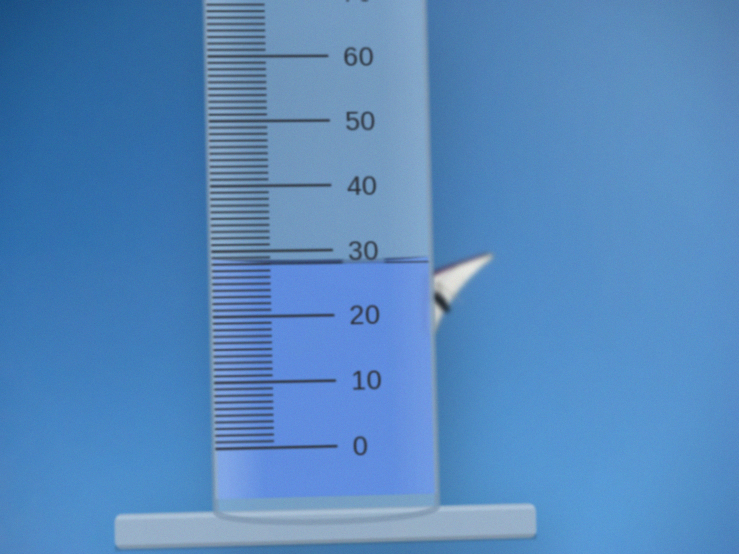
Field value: {"value": 28, "unit": "mL"}
